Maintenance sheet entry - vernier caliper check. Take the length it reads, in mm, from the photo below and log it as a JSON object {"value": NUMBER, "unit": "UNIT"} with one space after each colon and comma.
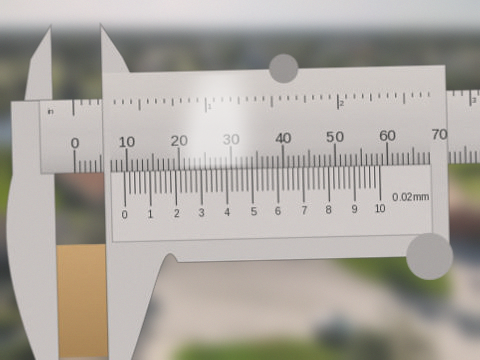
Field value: {"value": 9.5, "unit": "mm"}
